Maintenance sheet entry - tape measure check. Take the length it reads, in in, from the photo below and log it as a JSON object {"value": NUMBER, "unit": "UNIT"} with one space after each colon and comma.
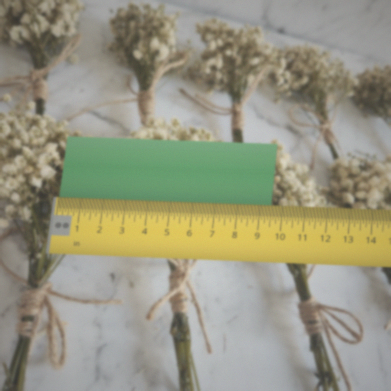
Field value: {"value": 9.5, "unit": "in"}
